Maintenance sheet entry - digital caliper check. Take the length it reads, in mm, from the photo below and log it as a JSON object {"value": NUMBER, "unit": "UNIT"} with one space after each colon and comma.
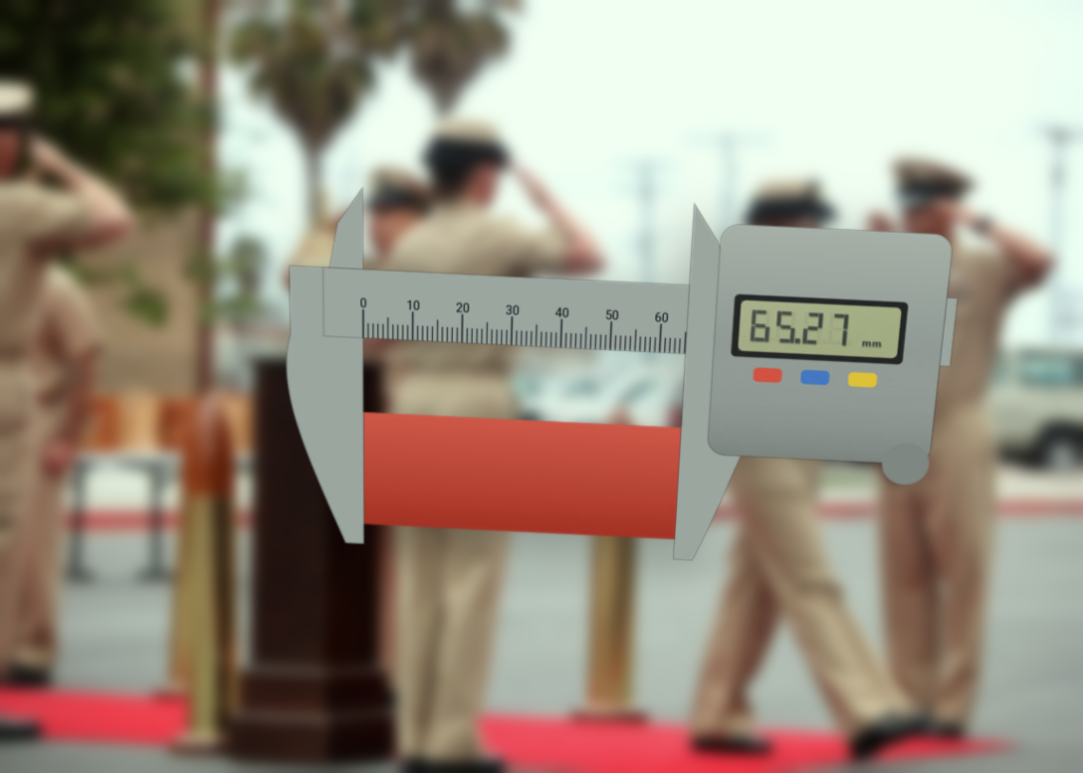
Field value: {"value": 65.27, "unit": "mm"}
